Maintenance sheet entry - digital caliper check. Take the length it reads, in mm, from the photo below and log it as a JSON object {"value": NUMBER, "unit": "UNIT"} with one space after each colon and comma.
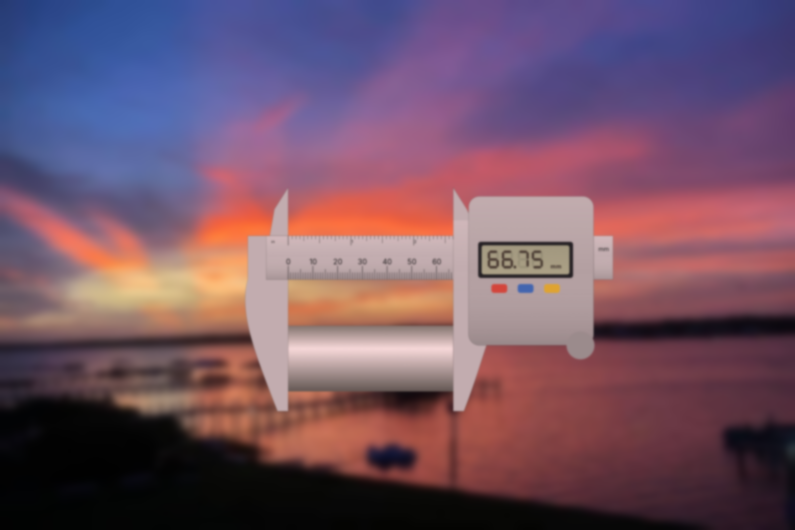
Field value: {"value": 66.75, "unit": "mm"}
